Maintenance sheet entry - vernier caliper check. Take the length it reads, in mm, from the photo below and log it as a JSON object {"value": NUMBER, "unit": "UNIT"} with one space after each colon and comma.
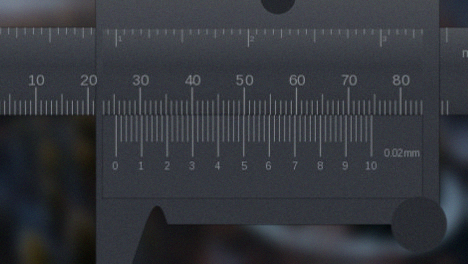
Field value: {"value": 25.4, "unit": "mm"}
